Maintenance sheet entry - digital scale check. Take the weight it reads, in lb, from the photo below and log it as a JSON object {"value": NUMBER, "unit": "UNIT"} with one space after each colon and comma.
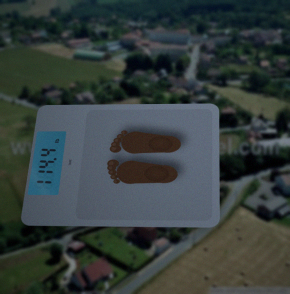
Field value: {"value": 114.4, "unit": "lb"}
